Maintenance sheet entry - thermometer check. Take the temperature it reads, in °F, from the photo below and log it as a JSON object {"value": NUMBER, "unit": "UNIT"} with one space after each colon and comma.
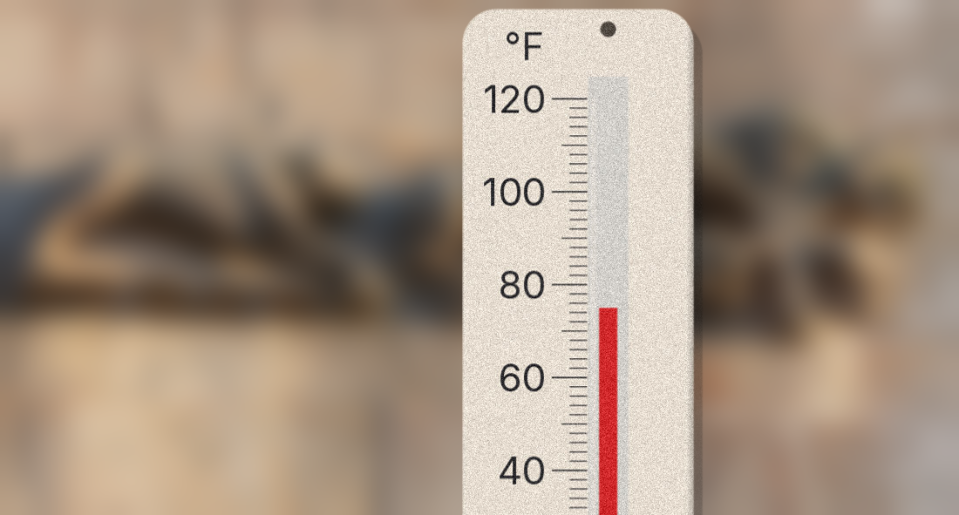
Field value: {"value": 75, "unit": "°F"}
